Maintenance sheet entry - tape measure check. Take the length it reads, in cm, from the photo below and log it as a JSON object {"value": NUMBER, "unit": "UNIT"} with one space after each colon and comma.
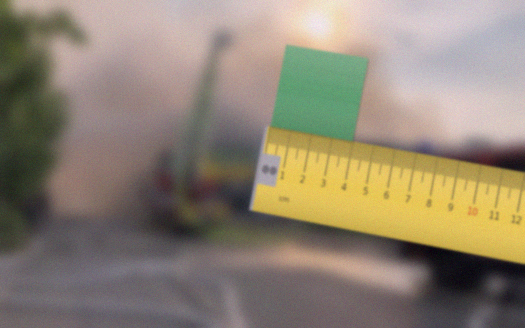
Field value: {"value": 4, "unit": "cm"}
